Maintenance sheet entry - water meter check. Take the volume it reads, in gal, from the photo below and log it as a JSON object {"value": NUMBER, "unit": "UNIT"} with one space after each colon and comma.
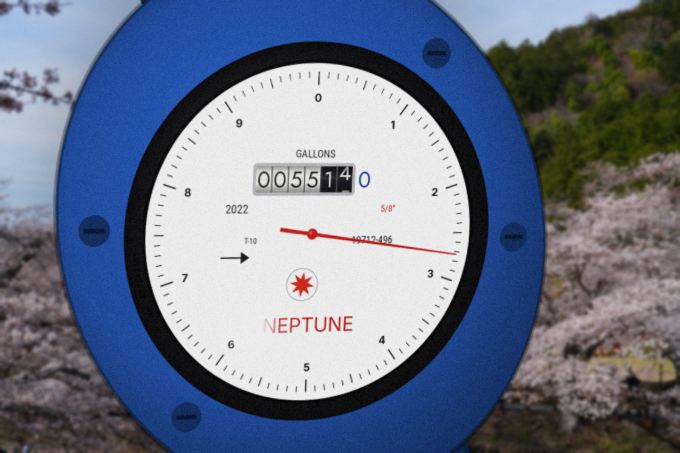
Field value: {"value": 55142.7, "unit": "gal"}
